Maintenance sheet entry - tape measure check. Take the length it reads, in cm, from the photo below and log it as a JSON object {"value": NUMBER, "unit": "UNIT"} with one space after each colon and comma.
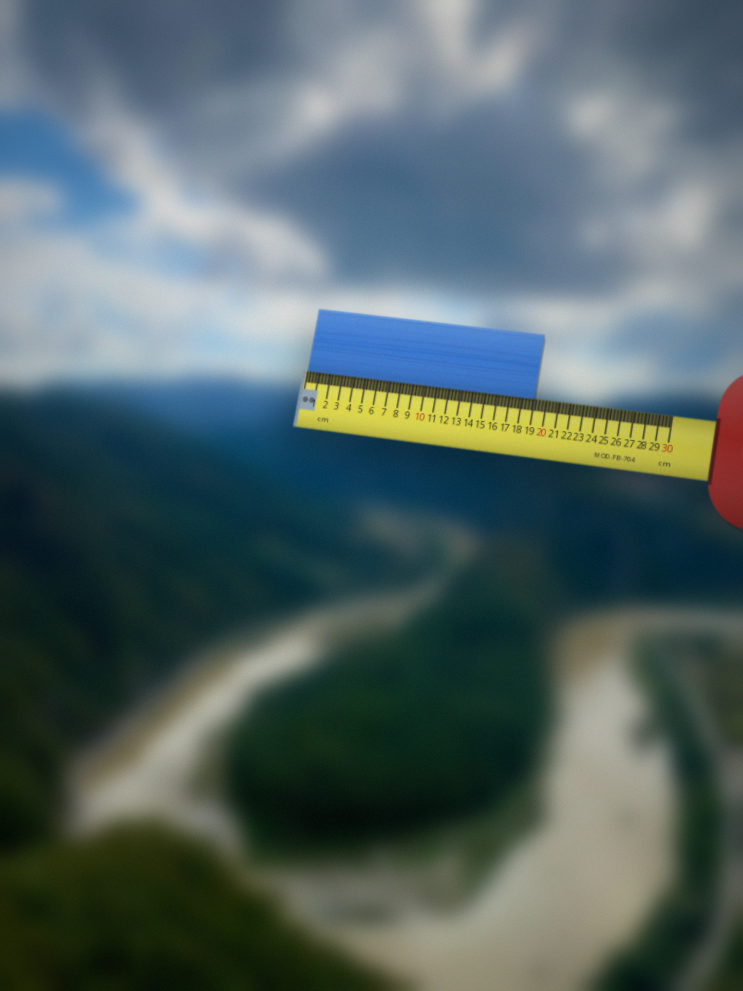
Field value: {"value": 19, "unit": "cm"}
